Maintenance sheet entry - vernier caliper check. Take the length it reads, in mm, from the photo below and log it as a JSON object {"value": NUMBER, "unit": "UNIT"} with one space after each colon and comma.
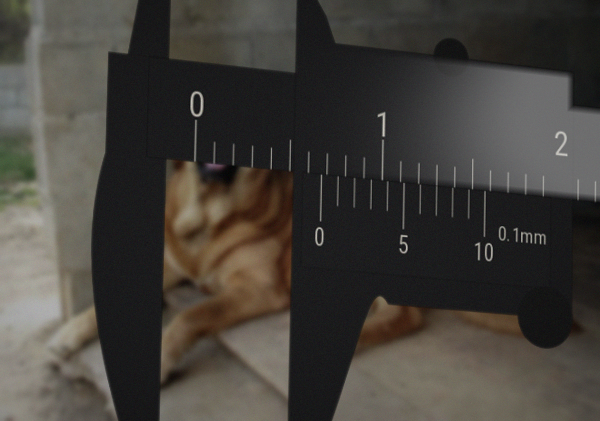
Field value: {"value": 6.7, "unit": "mm"}
